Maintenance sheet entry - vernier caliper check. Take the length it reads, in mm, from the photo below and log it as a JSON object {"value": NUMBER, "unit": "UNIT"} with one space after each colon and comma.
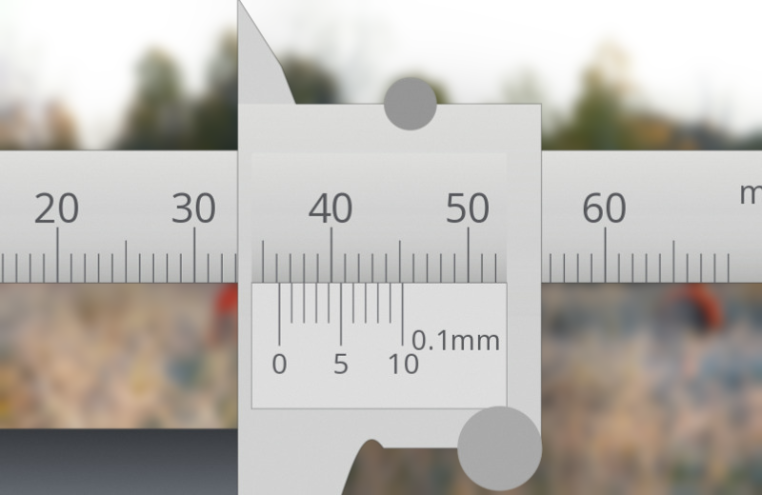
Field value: {"value": 36.2, "unit": "mm"}
